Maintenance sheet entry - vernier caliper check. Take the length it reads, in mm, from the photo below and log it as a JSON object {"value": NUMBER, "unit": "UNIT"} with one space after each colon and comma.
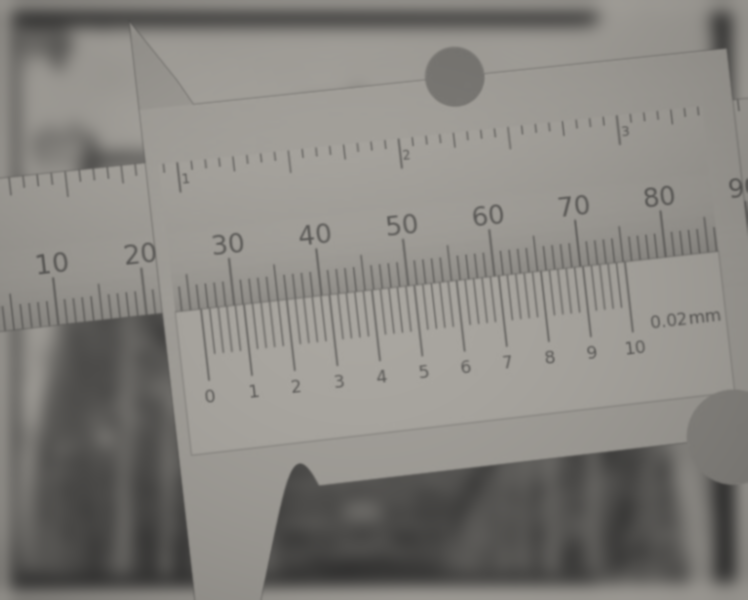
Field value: {"value": 26.2, "unit": "mm"}
